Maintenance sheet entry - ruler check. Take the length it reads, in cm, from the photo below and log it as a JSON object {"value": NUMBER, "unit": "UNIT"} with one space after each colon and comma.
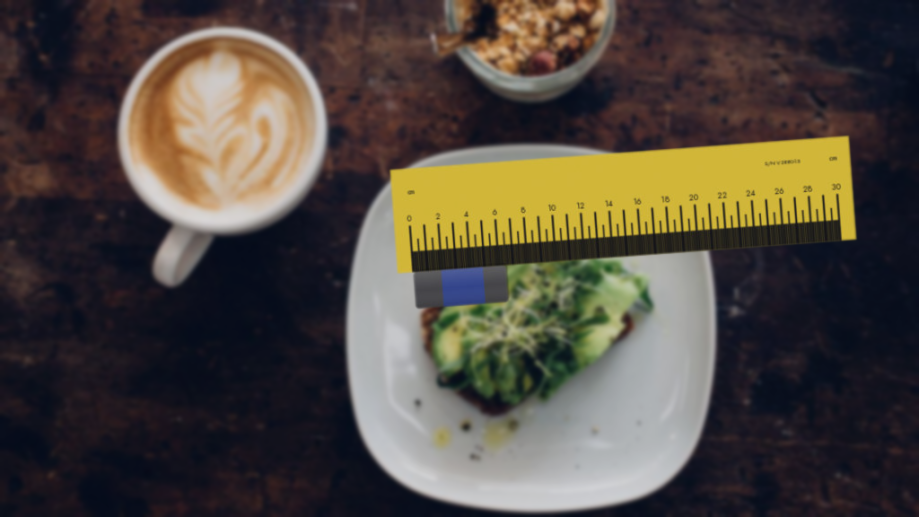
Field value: {"value": 6.5, "unit": "cm"}
